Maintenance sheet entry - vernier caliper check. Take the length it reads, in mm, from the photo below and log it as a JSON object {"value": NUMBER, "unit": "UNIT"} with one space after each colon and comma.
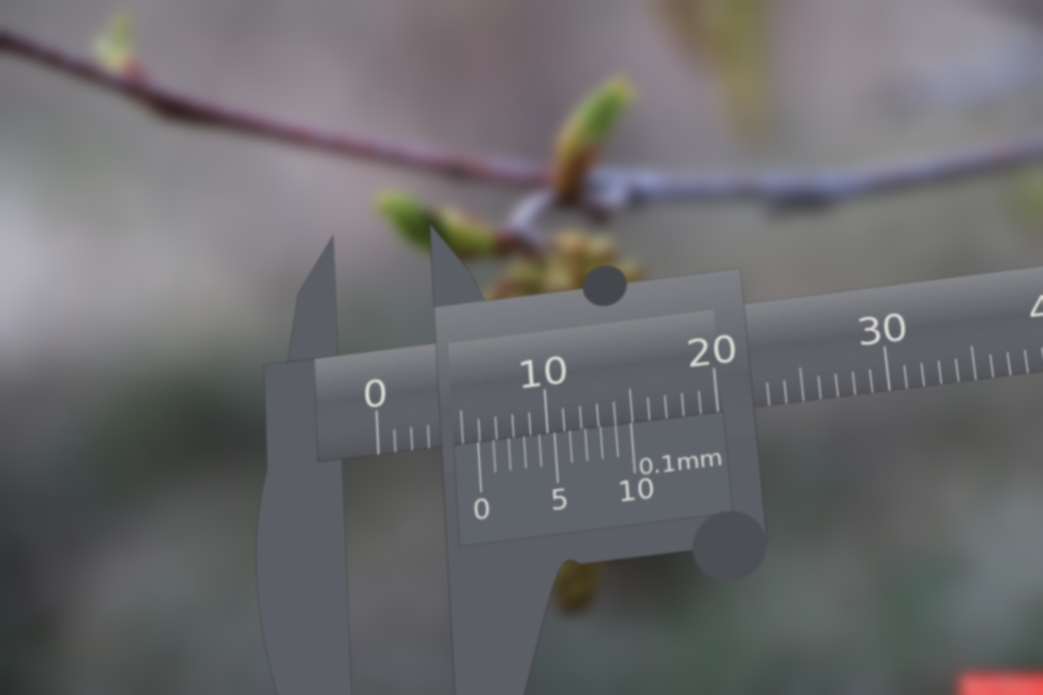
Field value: {"value": 5.9, "unit": "mm"}
